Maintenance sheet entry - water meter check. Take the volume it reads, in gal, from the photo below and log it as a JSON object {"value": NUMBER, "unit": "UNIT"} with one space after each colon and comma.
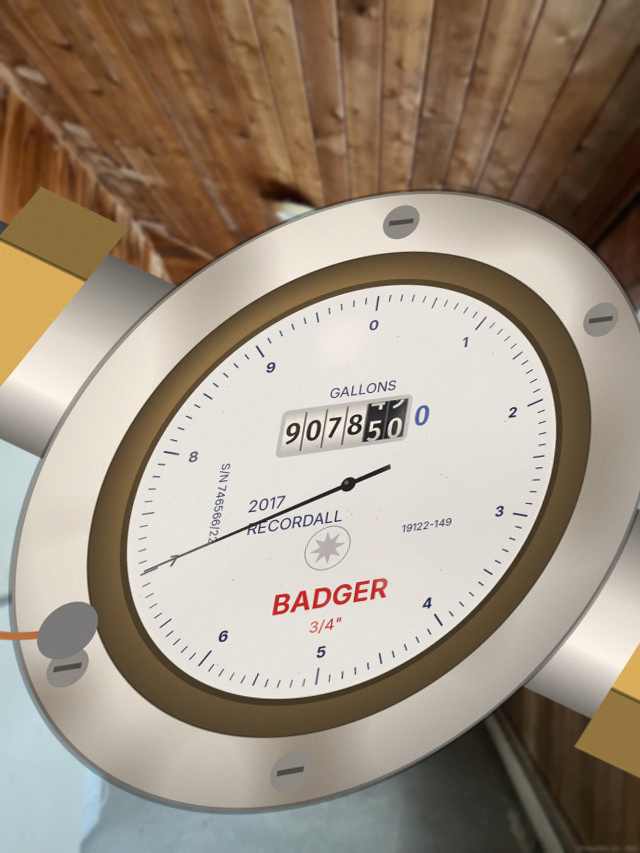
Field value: {"value": 9078497.0, "unit": "gal"}
